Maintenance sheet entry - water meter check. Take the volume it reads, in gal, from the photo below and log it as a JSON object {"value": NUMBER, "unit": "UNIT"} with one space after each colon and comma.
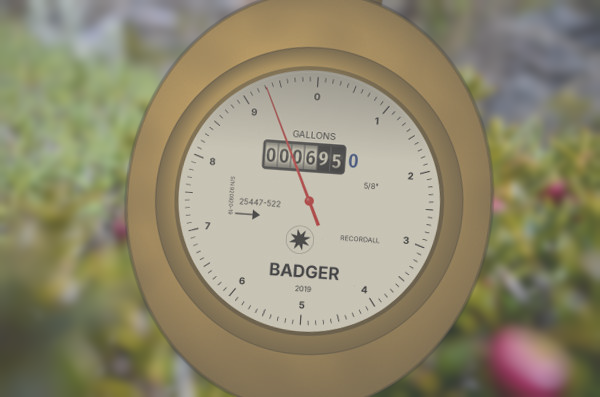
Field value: {"value": 6949.3, "unit": "gal"}
